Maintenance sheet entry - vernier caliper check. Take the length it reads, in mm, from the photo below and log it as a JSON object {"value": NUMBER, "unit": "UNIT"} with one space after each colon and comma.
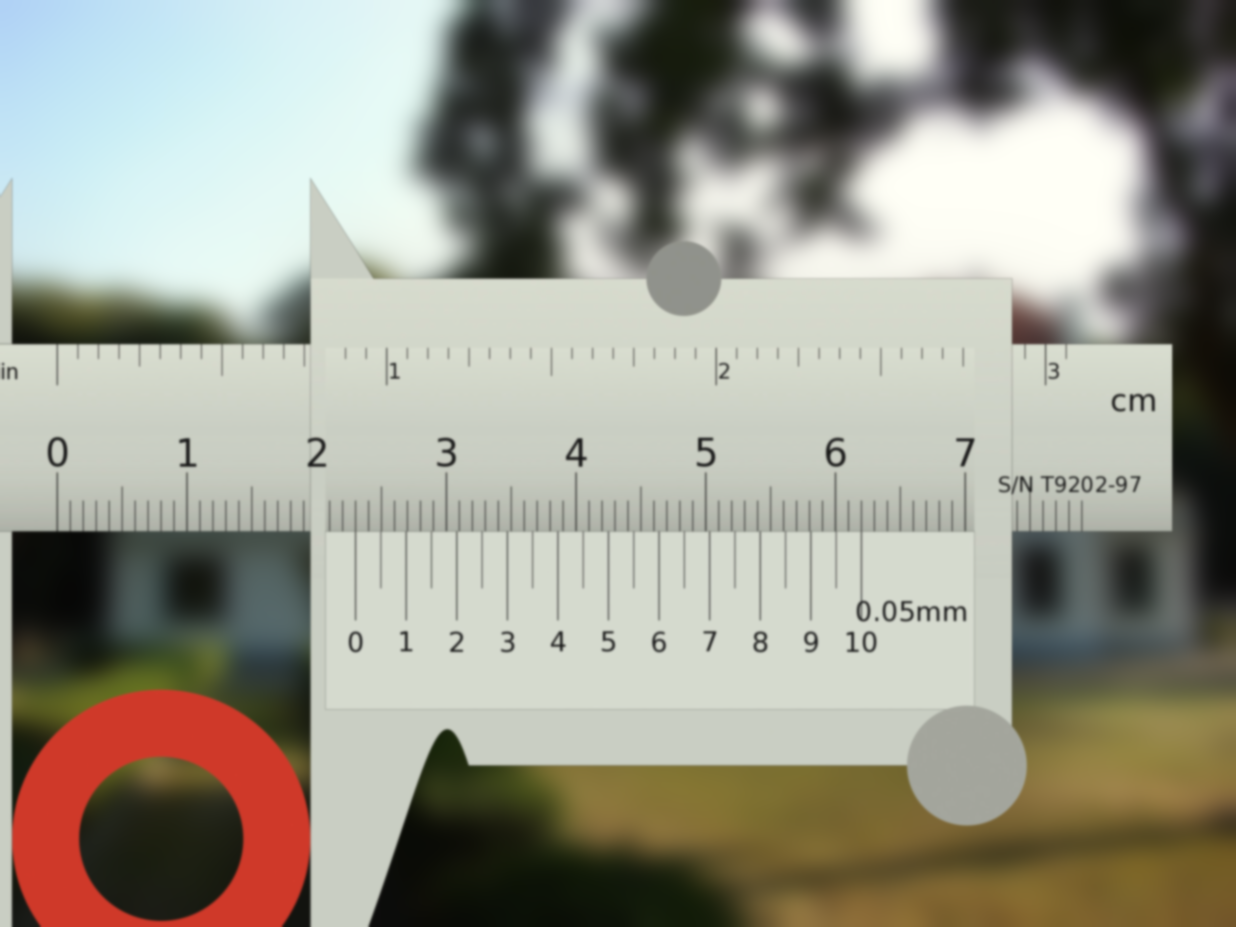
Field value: {"value": 23.0, "unit": "mm"}
